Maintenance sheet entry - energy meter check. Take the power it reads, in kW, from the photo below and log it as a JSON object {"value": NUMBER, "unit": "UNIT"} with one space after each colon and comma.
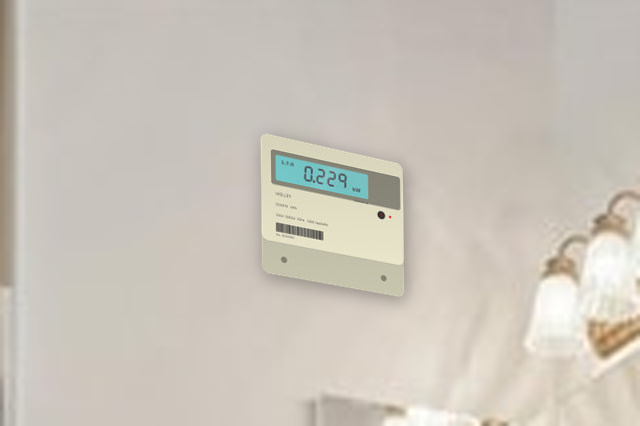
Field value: {"value": 0.229, "unit": "kW"}
